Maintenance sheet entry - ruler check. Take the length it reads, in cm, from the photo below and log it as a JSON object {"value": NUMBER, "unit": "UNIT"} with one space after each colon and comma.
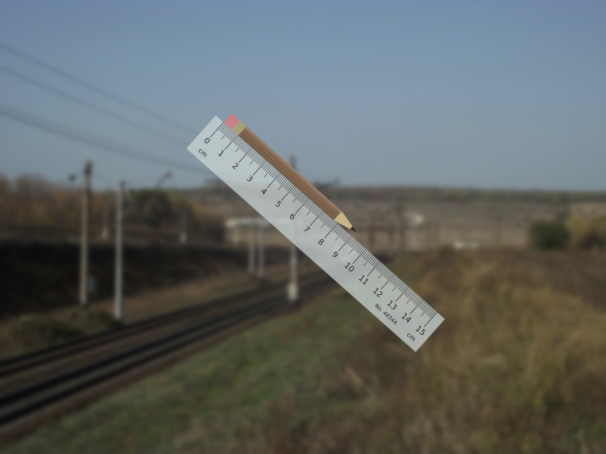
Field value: {"value": 9, "unit": "cm"}
